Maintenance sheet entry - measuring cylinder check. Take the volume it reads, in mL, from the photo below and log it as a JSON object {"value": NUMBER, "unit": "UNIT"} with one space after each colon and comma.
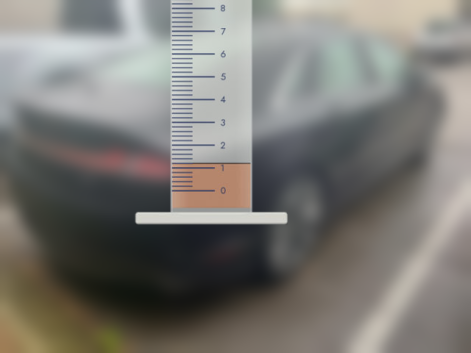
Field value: {"value": 1.2, "unit": "mL"}
